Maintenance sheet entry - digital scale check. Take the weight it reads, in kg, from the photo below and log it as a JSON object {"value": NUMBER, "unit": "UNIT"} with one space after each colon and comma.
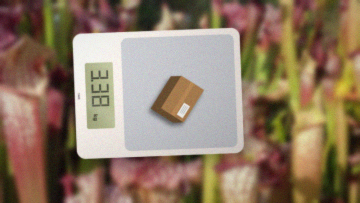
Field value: {"value": 3.38, "unit": "kg"}
